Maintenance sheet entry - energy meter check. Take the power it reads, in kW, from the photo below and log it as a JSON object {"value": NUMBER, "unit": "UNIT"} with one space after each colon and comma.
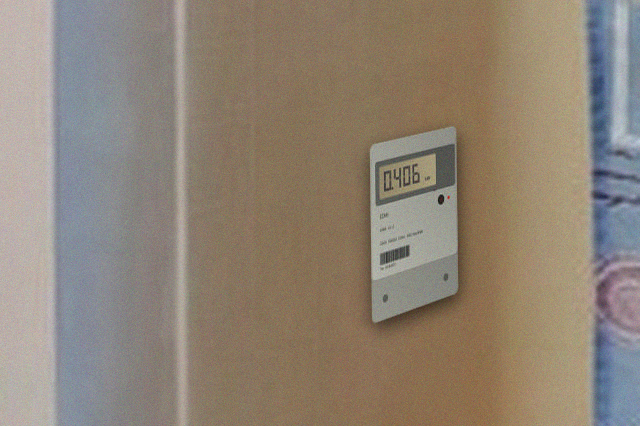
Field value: {"value": 0.406, "unit": "kW"}
